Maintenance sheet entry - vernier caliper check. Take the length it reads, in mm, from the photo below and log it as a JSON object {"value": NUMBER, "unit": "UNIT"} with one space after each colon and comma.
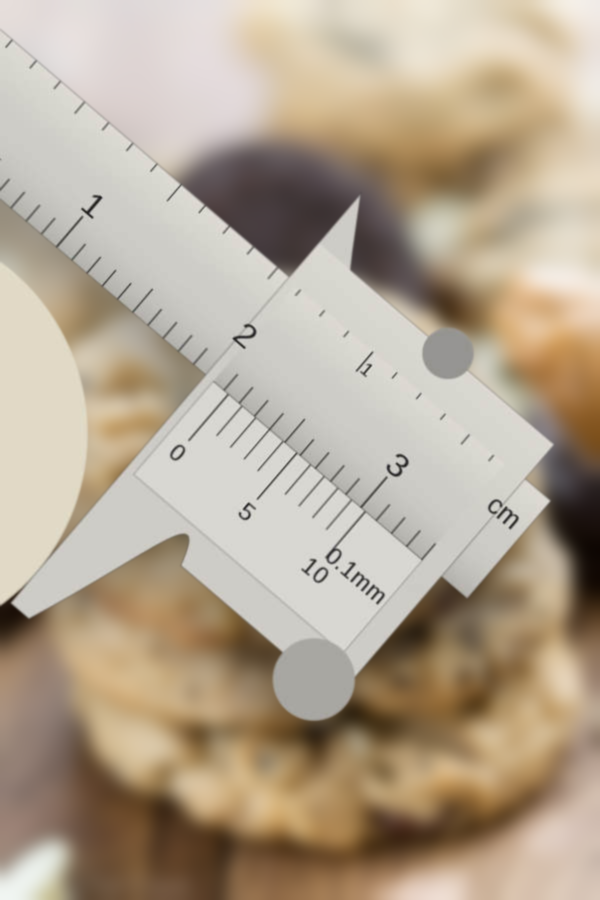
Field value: {"value": 21.3, "unit": "mm"}
